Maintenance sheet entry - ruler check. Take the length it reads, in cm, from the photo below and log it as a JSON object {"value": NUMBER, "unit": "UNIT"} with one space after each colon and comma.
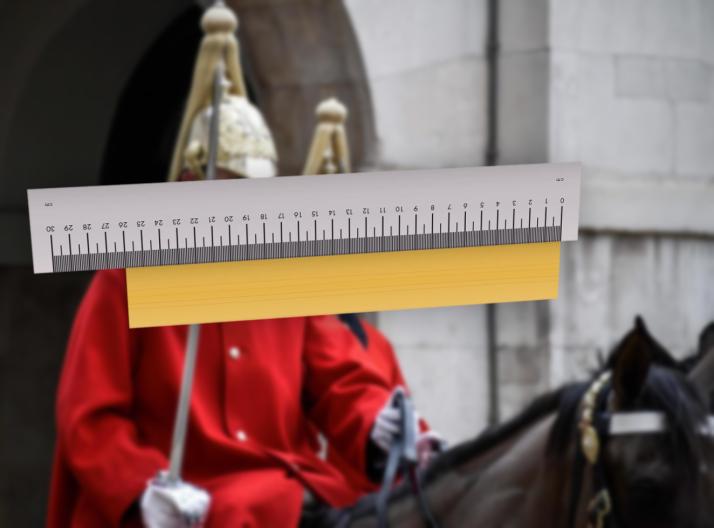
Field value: {"value": 26, "unit": "cm"}
